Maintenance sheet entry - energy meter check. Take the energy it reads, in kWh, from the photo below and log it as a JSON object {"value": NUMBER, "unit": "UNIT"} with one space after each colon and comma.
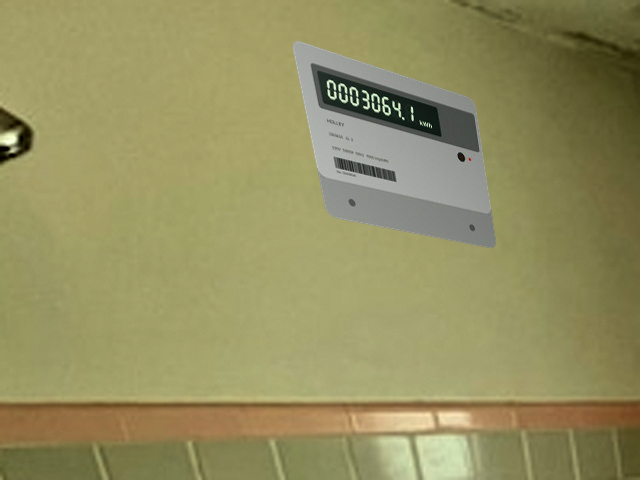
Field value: {"value": 3064.1, "unit": "kWh"}
